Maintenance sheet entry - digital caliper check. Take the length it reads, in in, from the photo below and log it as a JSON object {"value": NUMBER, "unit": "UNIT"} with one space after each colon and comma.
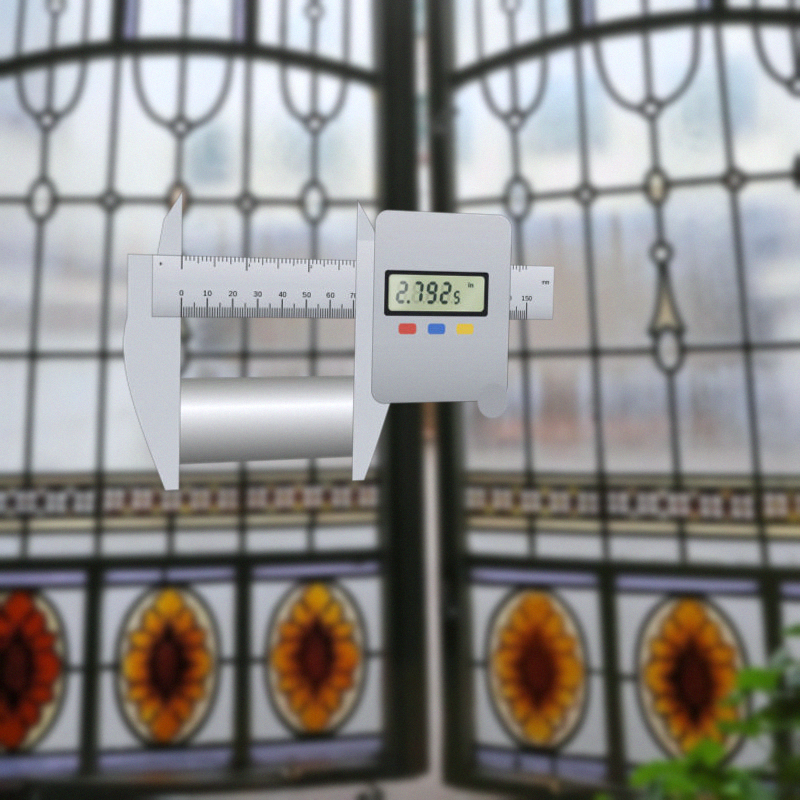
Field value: {"value": 2.7925, "unit": "in"}
